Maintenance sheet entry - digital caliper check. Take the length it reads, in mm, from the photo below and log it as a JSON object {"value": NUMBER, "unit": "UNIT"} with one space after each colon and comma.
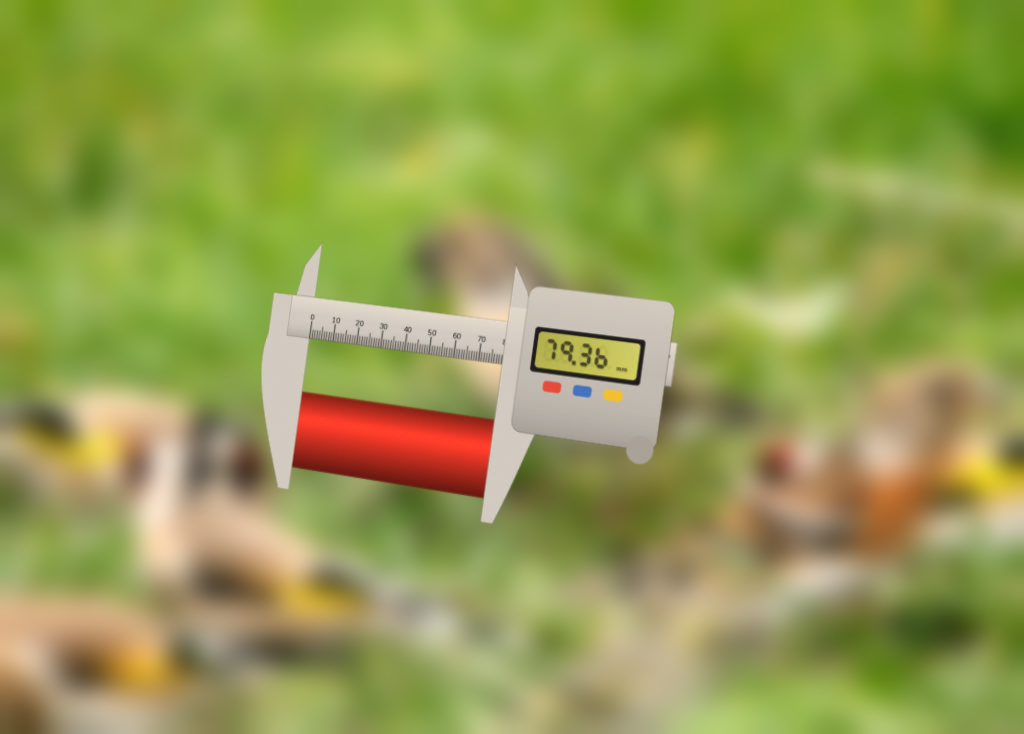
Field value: {"value": 79.36, "unit": "mm"}
